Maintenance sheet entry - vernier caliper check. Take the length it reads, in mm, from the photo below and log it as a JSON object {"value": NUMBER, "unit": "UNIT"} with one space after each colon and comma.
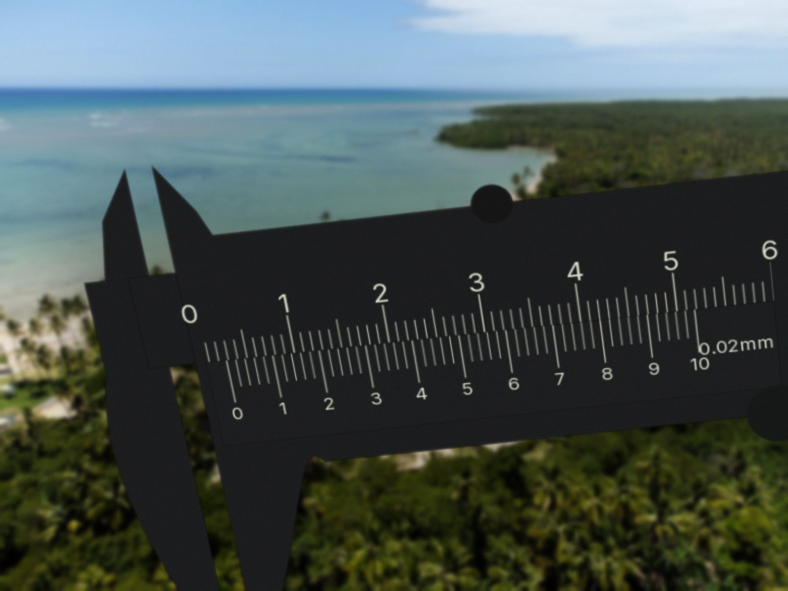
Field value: {"value": 2.8, "unit": "mm"}
